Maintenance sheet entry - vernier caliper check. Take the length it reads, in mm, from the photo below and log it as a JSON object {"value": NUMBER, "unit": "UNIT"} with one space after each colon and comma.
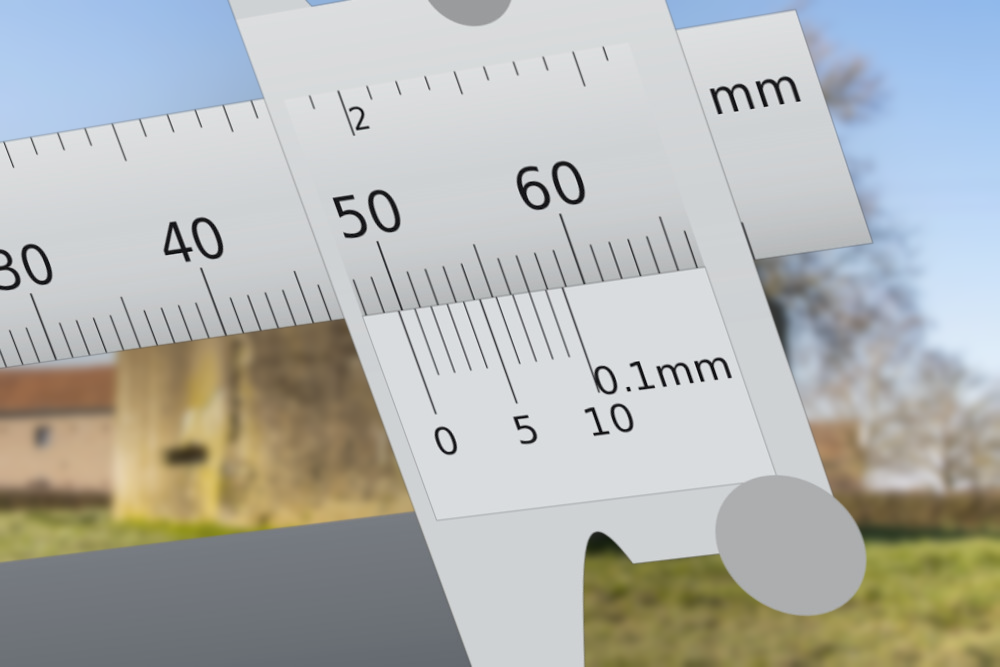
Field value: {"value": 49.8, "unit": "mm"}
